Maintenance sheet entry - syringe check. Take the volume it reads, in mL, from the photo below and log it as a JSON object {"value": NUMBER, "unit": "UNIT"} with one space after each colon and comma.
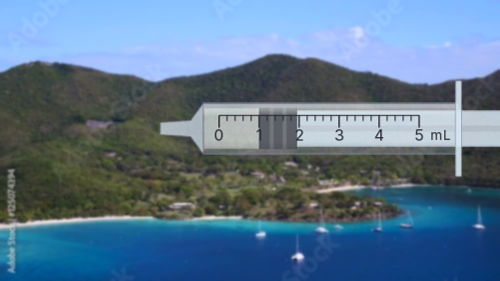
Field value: {"value": 1, "unit": "mL"}
